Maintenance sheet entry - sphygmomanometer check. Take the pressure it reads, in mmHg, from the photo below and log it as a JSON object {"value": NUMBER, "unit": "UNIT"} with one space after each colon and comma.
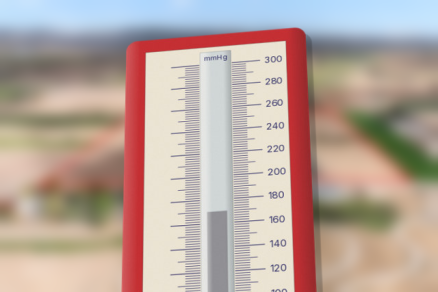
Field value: {"value": 170, "unit": "mmHg"}
